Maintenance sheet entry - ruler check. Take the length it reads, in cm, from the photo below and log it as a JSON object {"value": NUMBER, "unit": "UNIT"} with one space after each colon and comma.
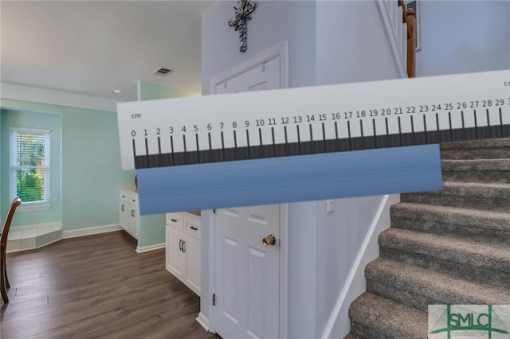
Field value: {"value": 24, "unit": "cm"}
